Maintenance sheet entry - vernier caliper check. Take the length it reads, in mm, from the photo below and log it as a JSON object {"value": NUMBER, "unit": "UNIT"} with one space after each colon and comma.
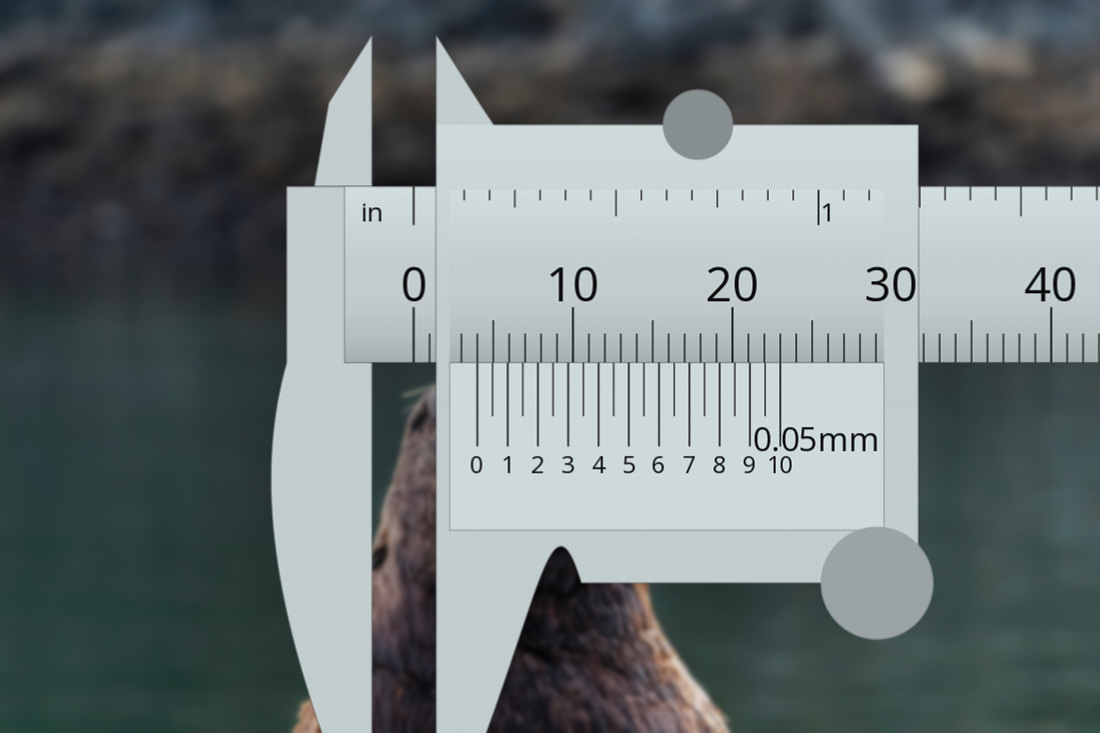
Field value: {"value": 4.0, "unit": "mm"}
